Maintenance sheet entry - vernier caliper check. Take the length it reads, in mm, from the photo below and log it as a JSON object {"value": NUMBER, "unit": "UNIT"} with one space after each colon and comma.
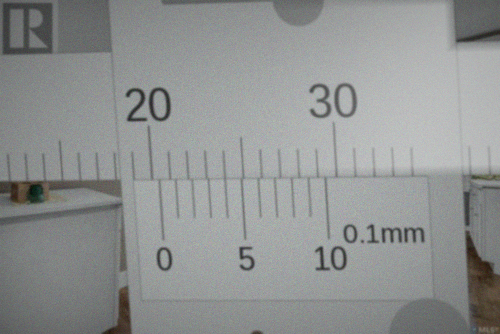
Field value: {"value": 20.4, "unit": "mm"}
